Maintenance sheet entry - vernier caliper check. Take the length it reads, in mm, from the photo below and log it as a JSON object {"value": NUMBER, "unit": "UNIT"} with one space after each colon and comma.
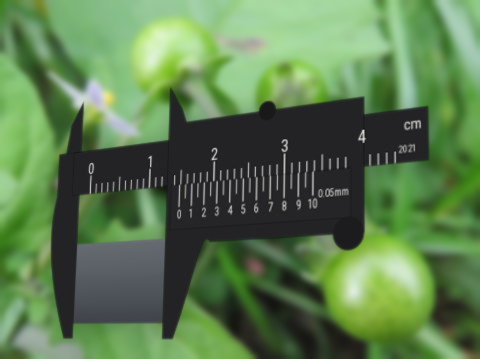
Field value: {"value": 14.8, "unit": "mm"}
